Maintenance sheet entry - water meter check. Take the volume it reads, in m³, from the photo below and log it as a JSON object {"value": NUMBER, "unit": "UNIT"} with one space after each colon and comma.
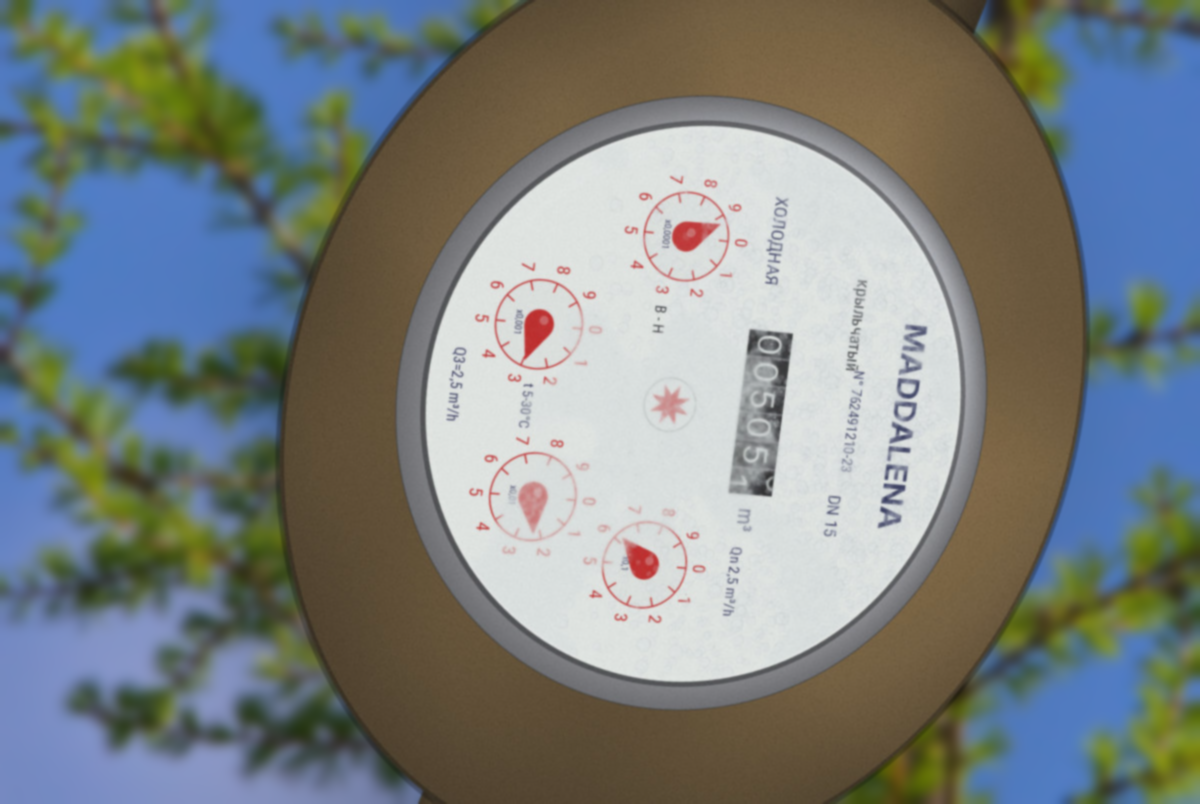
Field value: {"value": 5050.6229, "unit": "m³"}
